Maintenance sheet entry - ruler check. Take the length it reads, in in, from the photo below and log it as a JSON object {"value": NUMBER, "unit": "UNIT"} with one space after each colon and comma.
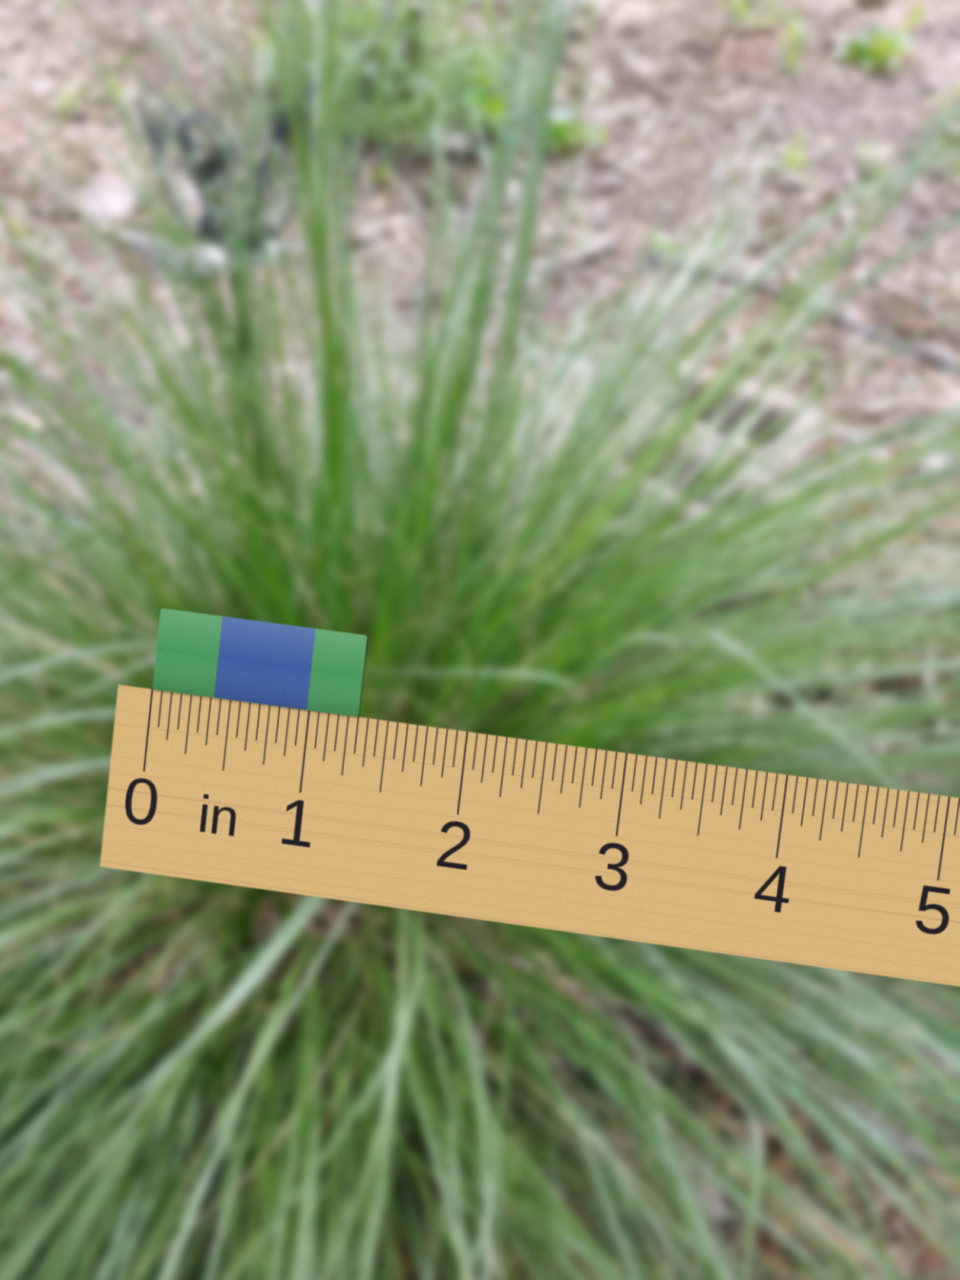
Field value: {"value": 1.3125, "unit": "in"}
